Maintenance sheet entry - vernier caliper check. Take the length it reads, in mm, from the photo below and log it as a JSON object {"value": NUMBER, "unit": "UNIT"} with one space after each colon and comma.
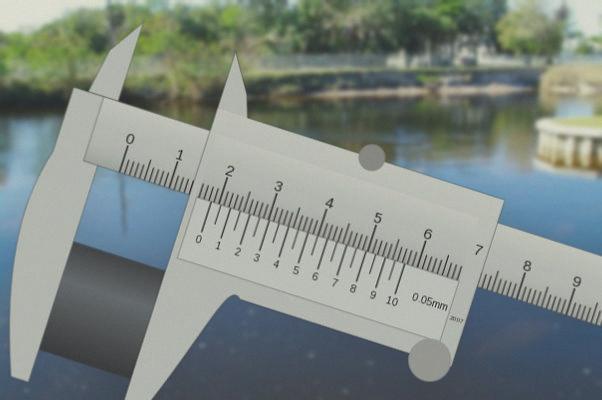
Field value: {"value": 18.5, "unit": "mm"}
